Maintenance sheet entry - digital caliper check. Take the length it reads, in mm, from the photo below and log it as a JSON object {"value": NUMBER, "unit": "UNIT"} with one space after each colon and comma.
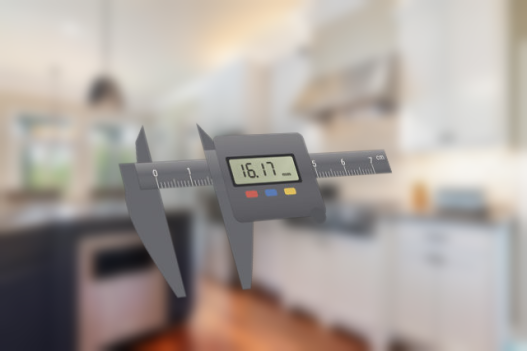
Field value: {"value": 16.17, "unit": "mm"}
